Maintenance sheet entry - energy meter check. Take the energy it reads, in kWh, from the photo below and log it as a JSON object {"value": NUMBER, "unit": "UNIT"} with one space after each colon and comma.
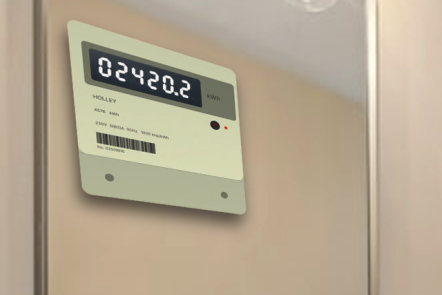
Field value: {"value": 2420.2, "unit": "kWh"}
